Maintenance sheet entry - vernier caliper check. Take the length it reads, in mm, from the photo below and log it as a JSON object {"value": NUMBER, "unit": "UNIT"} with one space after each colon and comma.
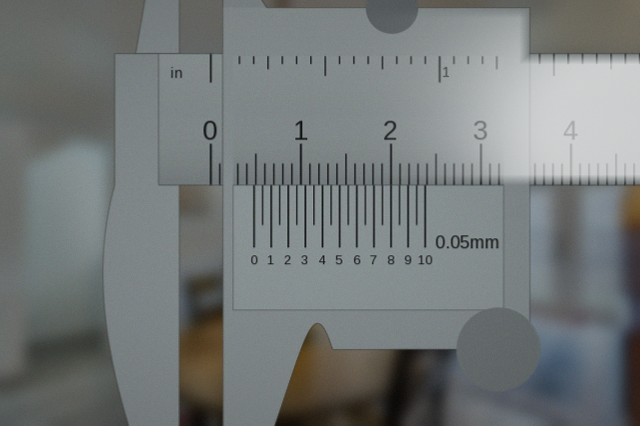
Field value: {"value": 4.8, "unit": "mm"}
